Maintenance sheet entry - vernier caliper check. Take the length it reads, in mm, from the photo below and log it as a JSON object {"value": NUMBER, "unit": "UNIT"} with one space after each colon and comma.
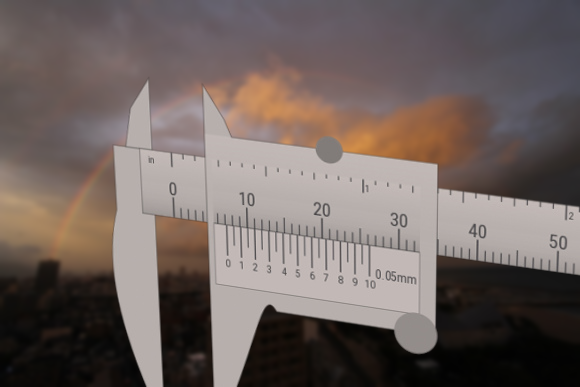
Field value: {"value": 7.2, "unit": "mm"}
